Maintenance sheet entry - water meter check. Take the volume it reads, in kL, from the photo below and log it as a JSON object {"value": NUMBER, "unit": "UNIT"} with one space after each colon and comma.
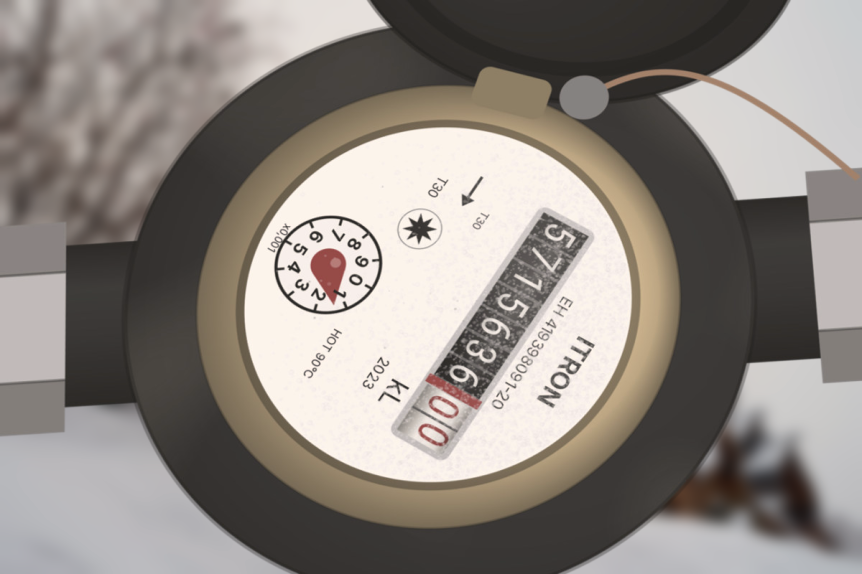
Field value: {"value": 5715636.001, "unit": "kL"}
